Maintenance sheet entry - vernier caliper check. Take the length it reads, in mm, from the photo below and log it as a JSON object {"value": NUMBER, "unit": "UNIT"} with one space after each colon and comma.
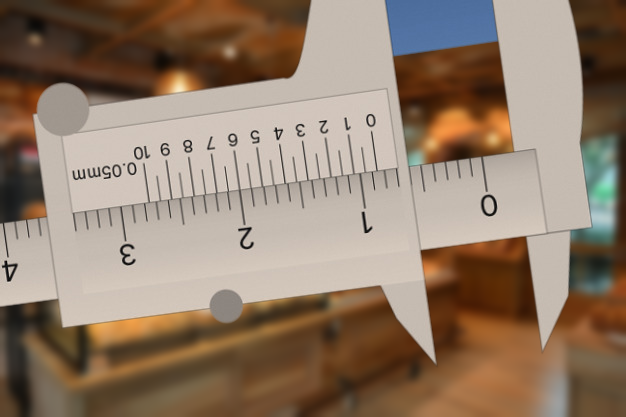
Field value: {"value": 8.6, "unit": "mm"}
